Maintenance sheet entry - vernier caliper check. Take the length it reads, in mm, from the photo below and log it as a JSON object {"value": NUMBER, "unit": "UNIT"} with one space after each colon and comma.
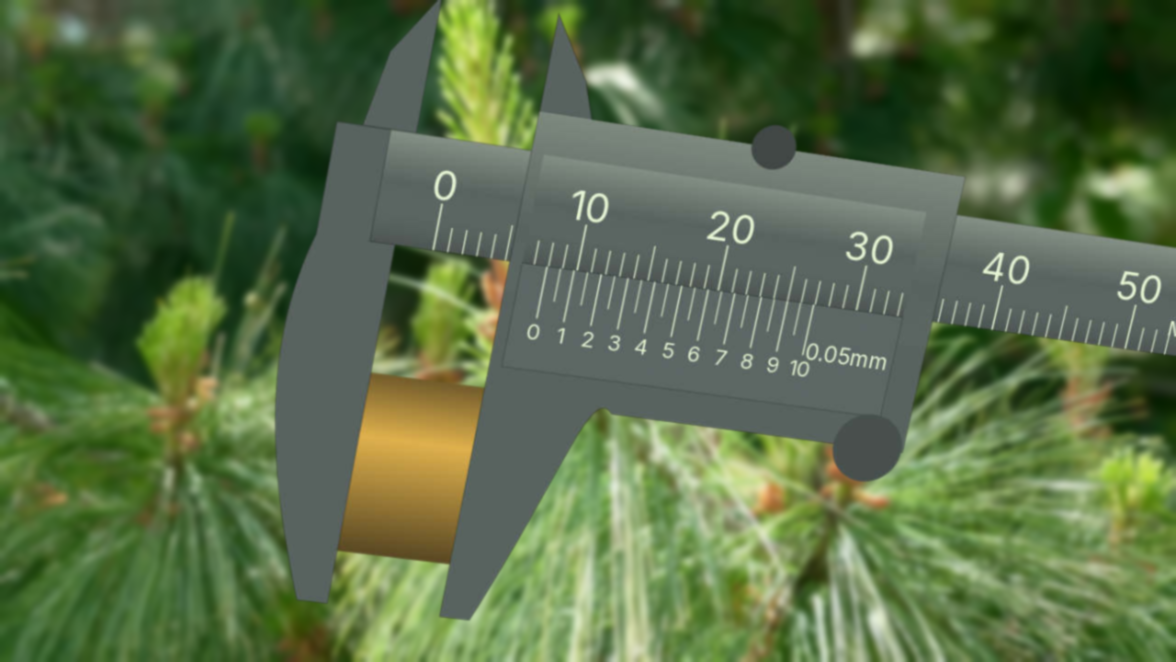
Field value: {"value": 7.9, "unit": "mm"}
